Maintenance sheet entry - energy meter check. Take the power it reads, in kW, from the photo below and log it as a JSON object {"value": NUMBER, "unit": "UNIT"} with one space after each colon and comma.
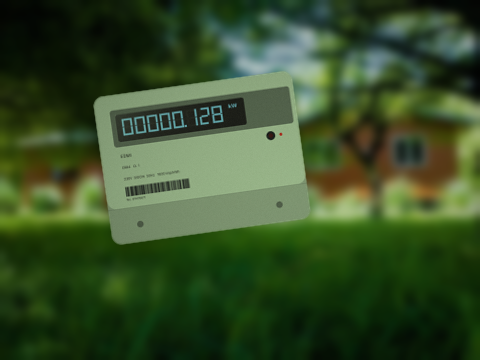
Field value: {"value": 0.128, "unit": "kW"}
